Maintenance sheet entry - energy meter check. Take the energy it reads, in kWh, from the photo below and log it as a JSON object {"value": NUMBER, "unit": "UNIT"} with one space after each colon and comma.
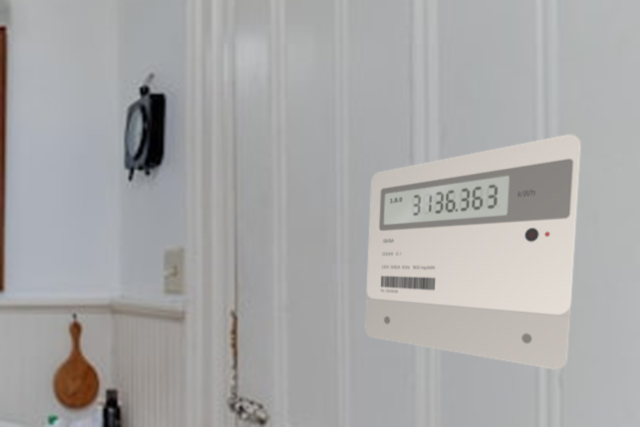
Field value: {"value": 3136.363, "unit": "kWh"}
